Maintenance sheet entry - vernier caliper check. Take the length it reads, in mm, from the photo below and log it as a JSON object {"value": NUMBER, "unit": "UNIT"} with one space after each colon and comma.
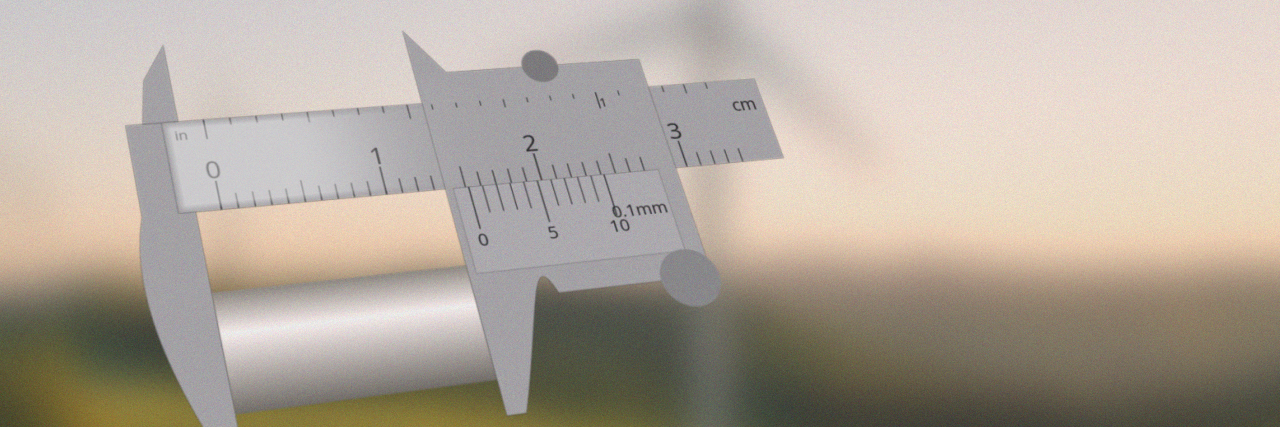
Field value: {"value": 15.2, "unit": "mm"}
